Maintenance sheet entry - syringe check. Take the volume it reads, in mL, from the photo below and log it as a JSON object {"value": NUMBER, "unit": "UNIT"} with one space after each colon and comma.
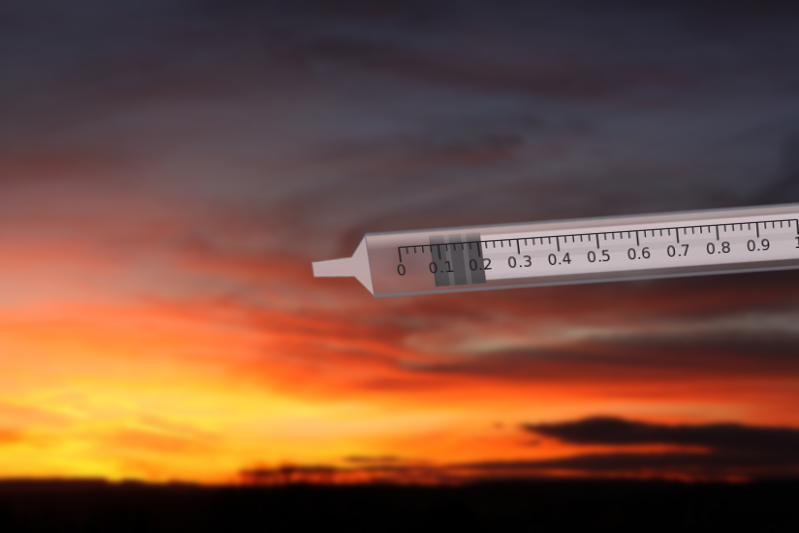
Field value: {"value": 0.08, "unit": "mL"}
